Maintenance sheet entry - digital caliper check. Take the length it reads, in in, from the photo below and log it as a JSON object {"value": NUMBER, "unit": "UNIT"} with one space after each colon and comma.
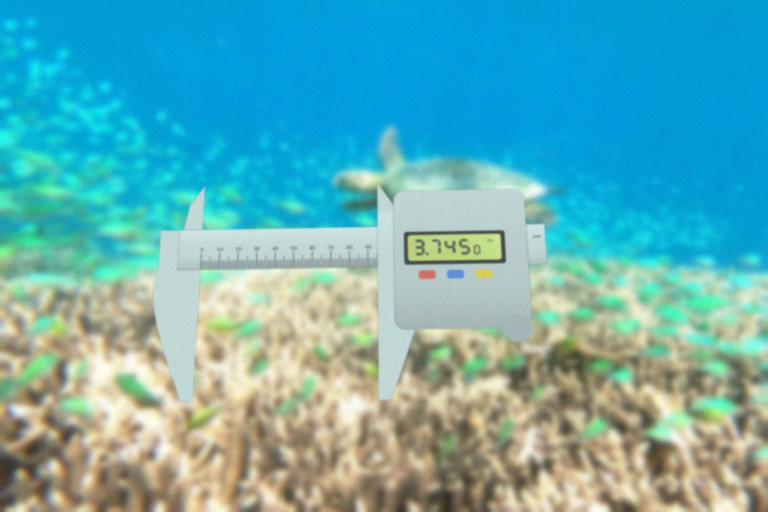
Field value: {"value": 3.7450, "unit": "in"}
